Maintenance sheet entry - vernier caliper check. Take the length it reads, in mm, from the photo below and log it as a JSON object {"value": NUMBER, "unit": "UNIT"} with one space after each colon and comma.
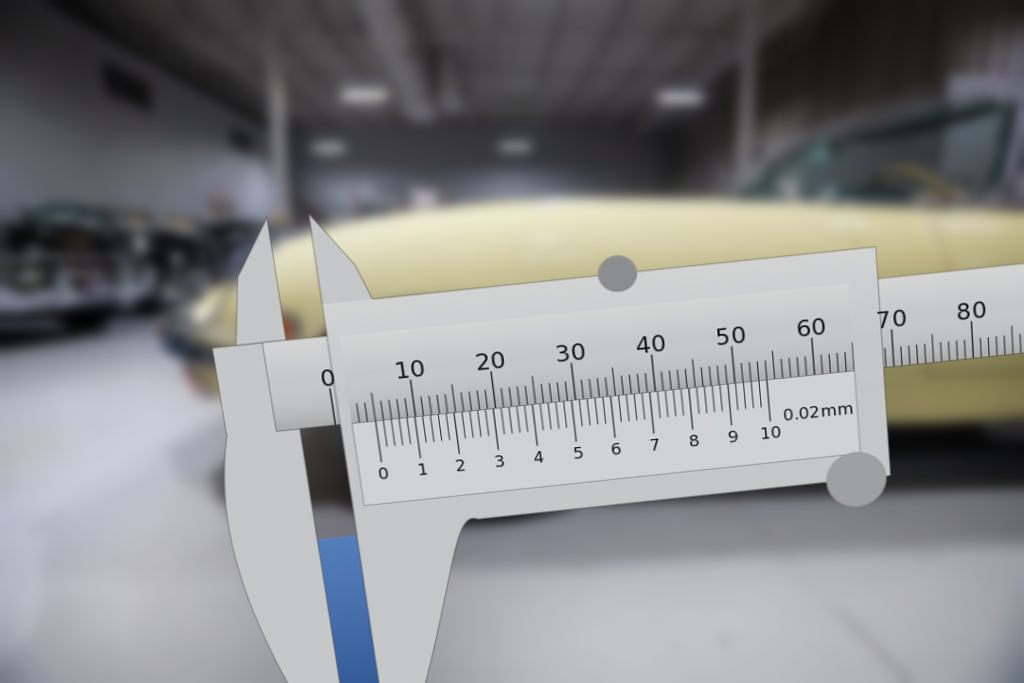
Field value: {"value": 5.0, "unit": "mm"}
